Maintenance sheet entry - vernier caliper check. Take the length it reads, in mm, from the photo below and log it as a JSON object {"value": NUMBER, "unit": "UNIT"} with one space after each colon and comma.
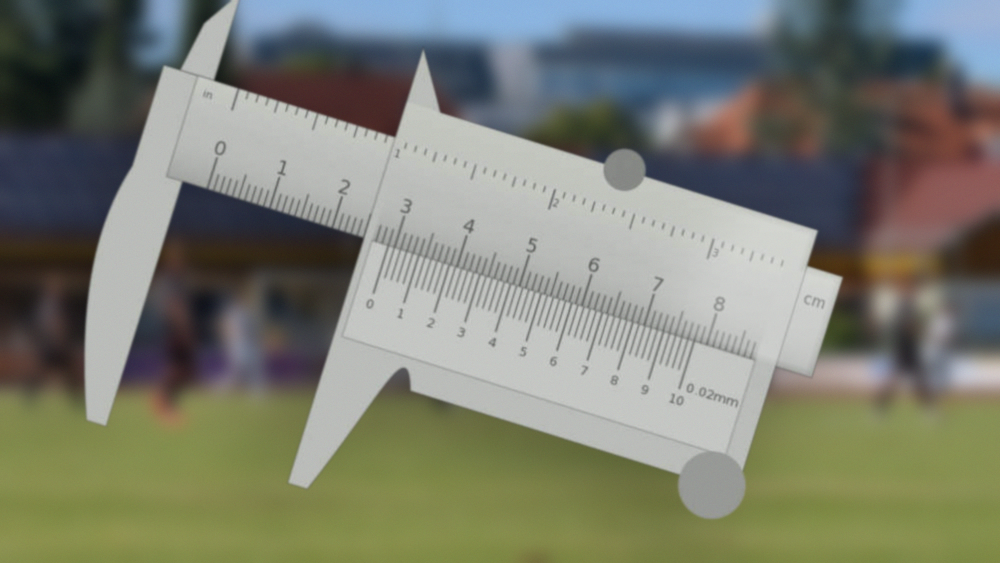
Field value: {"value": 29.0, "unit": "mm"}
